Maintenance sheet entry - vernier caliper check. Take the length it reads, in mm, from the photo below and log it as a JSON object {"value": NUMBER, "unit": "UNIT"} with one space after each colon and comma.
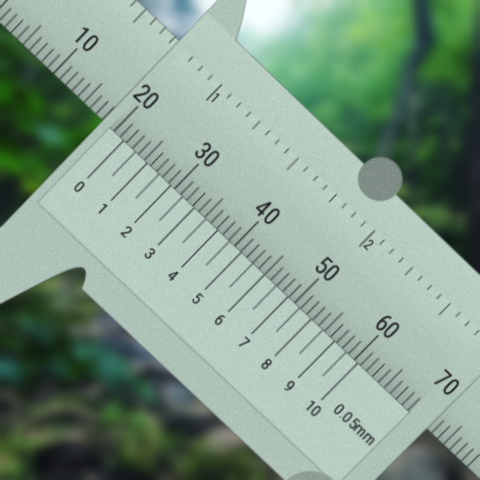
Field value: {"value": 21.6, "unit": "mm"}
